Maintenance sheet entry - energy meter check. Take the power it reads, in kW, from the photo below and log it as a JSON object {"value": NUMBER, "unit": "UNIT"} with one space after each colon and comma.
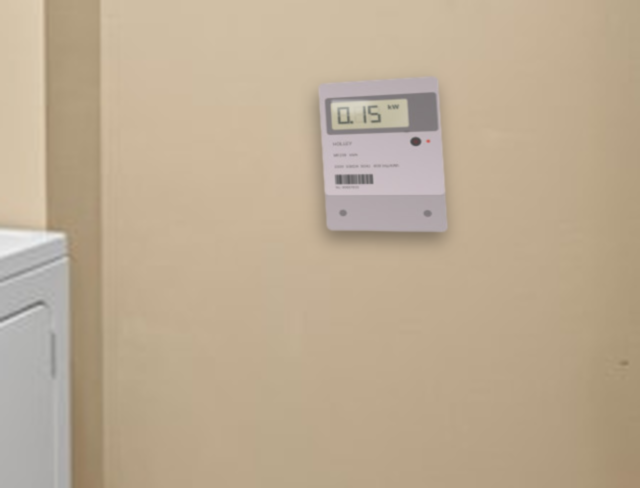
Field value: {"value": 0.15, "unit": "kW"}
